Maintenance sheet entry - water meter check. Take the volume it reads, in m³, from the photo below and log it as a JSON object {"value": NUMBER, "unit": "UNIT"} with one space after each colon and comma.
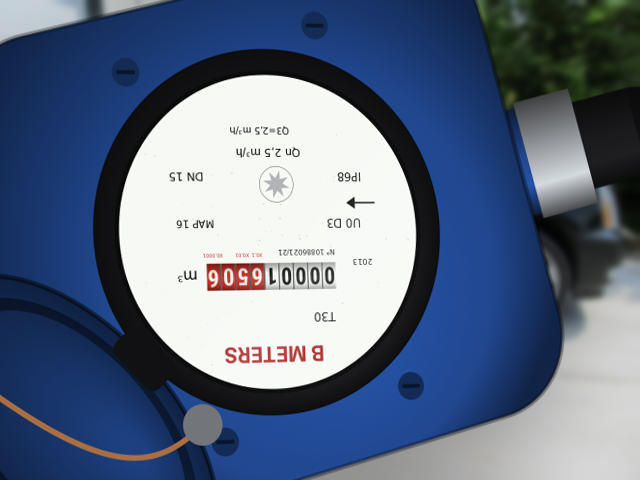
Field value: {"value": 1.6506, "unit": "m³"}
